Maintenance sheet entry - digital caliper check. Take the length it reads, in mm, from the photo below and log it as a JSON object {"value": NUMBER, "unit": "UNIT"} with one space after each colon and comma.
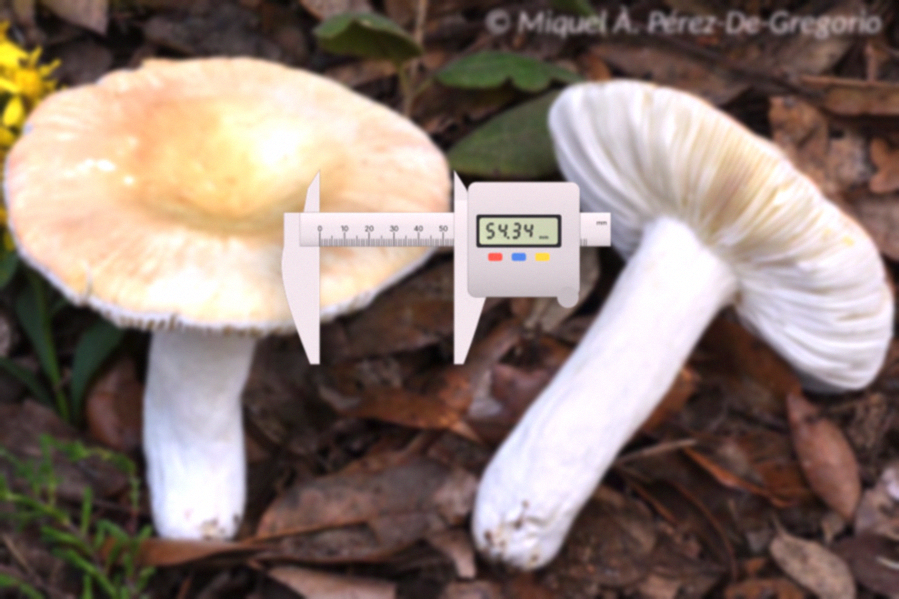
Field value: {"value": 54.34, "unit": "mm"}
